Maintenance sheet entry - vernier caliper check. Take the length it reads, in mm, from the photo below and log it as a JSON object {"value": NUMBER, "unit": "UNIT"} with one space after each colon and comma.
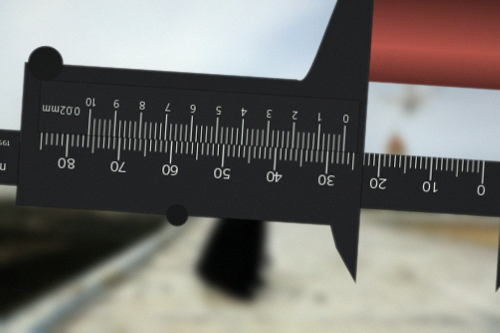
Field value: {"value": 27.0, "unit": "mm"}
